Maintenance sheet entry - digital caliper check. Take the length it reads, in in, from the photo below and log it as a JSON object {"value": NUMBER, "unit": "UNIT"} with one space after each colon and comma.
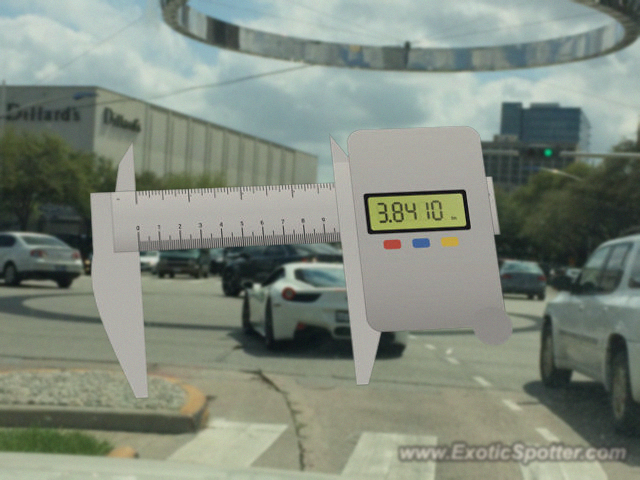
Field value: {"value": 3.8410, "unit": "in"}
